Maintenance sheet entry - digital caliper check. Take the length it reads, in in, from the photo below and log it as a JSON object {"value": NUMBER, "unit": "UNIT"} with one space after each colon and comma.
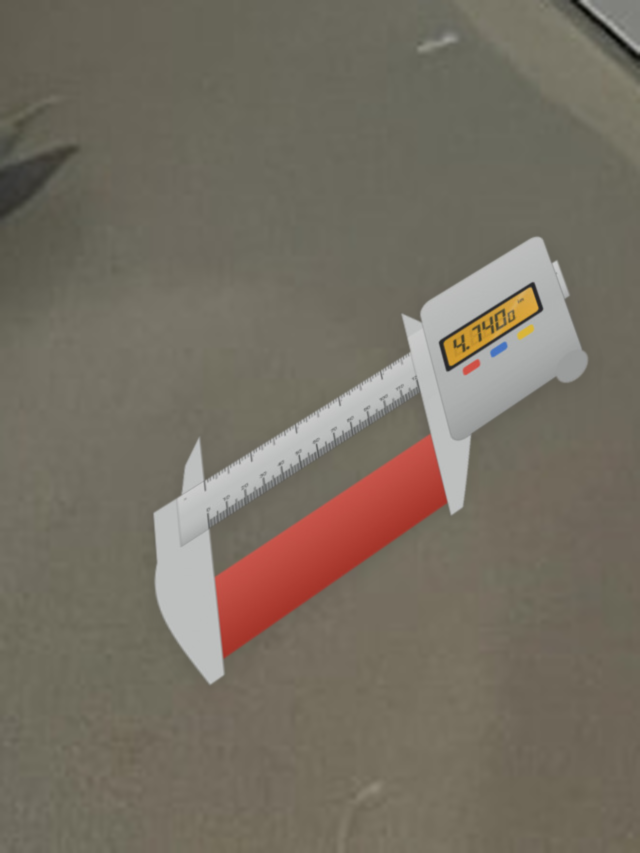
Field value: {"value": 4.7400, "unit": "in"}
